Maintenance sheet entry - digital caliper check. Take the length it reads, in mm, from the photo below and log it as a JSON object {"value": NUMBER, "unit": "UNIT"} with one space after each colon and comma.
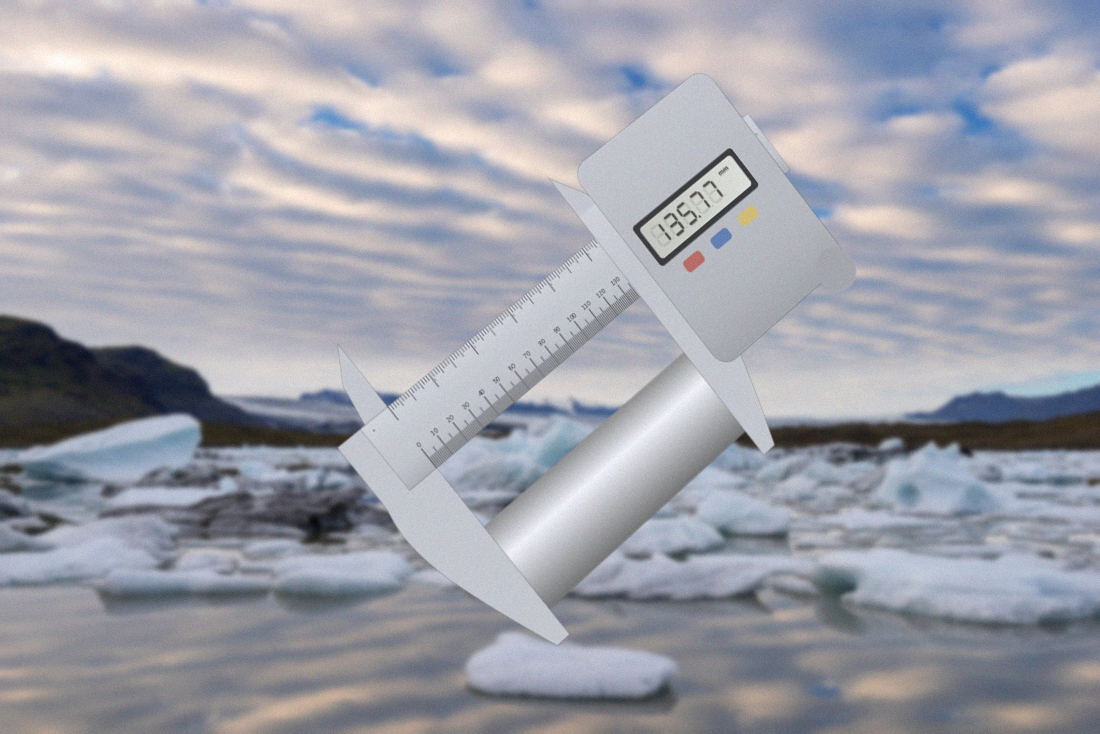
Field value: {"value": 135.77, "unit": "mm"}
